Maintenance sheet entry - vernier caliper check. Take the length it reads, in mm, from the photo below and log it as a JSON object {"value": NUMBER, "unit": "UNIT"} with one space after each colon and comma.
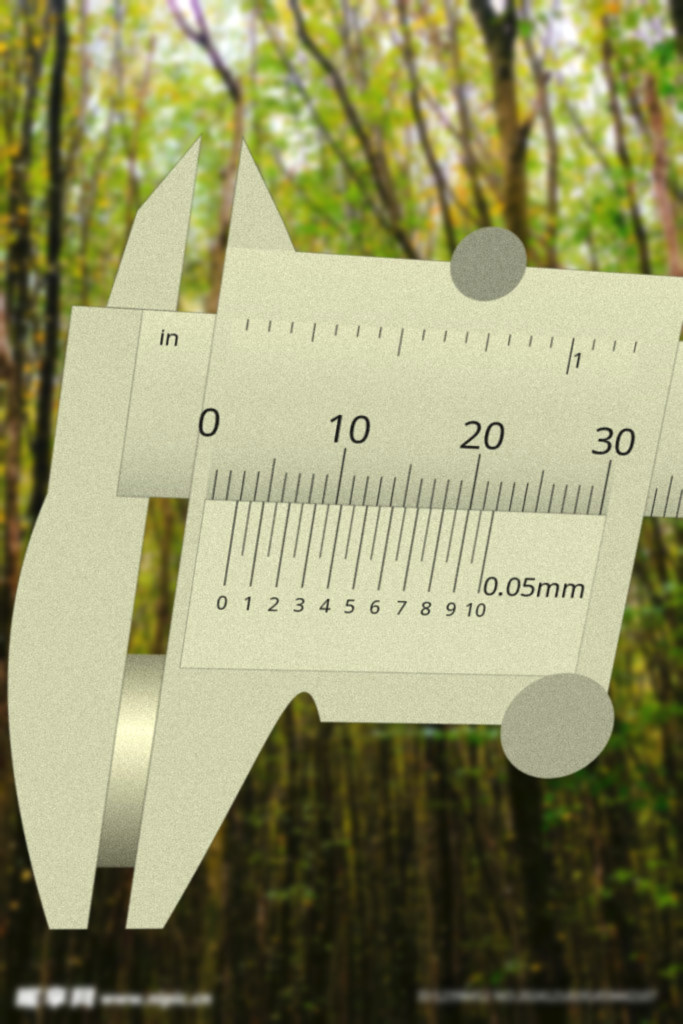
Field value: {"value": 2.8, "unit": "mm"}
